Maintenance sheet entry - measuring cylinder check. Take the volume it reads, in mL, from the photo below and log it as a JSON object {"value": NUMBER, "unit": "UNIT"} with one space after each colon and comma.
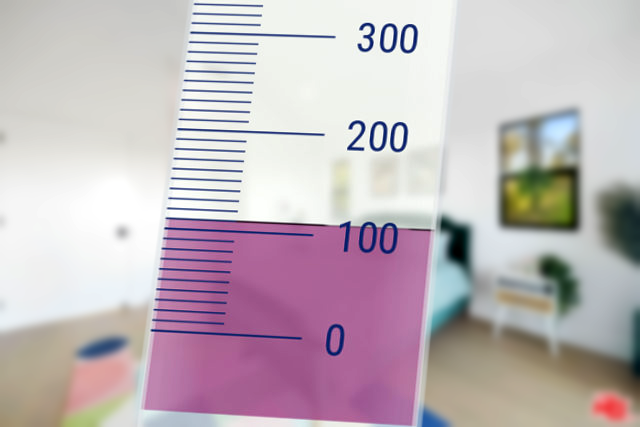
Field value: {"value": 110, "unit": "mL"}
